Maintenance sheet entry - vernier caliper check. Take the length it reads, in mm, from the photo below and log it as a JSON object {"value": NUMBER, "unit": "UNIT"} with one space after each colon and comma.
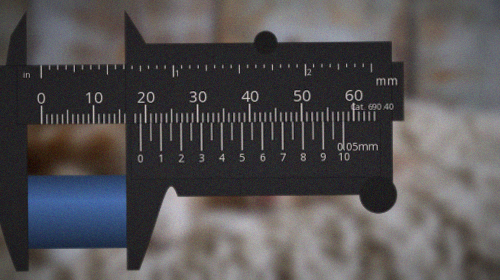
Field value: {"value": 19.0, "unit": "mm"}
